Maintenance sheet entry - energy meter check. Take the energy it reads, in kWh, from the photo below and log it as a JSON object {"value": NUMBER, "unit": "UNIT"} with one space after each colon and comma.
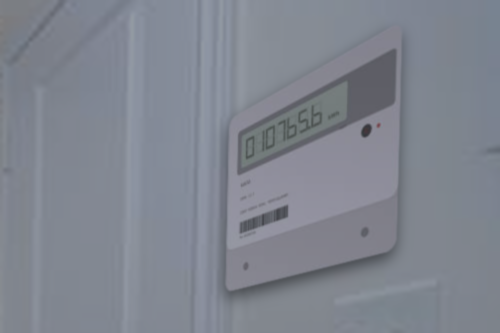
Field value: {"value": 10765.6, "unit": "kWh"}
